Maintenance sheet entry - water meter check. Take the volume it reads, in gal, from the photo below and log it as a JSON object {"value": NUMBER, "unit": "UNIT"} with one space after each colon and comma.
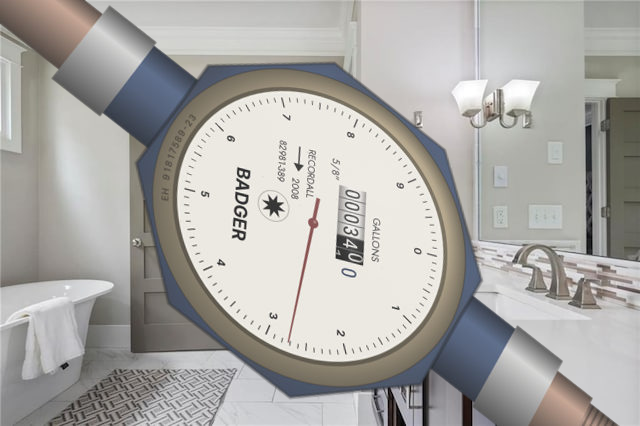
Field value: {"value": 3402.7, "unit": "gal"}
